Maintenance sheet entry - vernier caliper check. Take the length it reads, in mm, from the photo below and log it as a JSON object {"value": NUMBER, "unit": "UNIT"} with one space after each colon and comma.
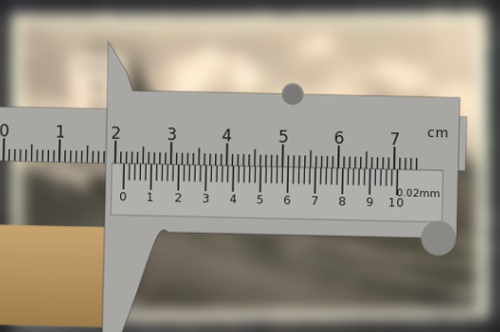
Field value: {"value": 21.6, "unit": "mm"}
